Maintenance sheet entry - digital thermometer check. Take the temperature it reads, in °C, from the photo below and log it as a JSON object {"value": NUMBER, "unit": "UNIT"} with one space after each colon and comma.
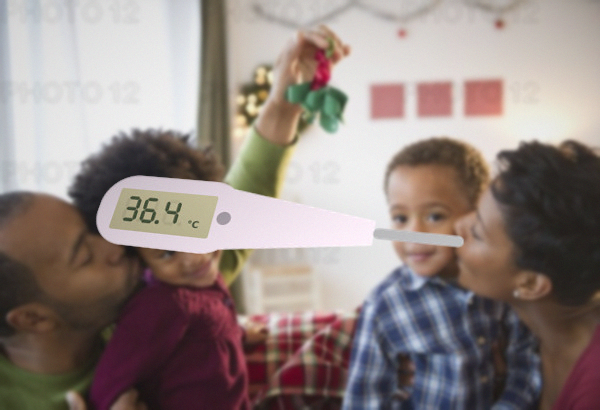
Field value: {"value": 36.4, "unit": "°C"}
